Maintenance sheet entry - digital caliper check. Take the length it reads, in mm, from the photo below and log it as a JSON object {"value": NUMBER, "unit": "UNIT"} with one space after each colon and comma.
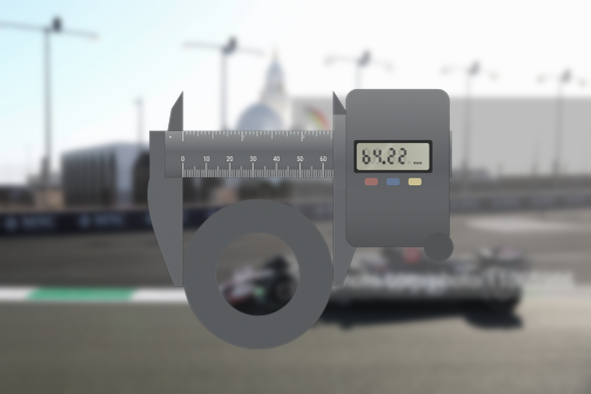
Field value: {"value": 64.22, "unit": "mm"}
